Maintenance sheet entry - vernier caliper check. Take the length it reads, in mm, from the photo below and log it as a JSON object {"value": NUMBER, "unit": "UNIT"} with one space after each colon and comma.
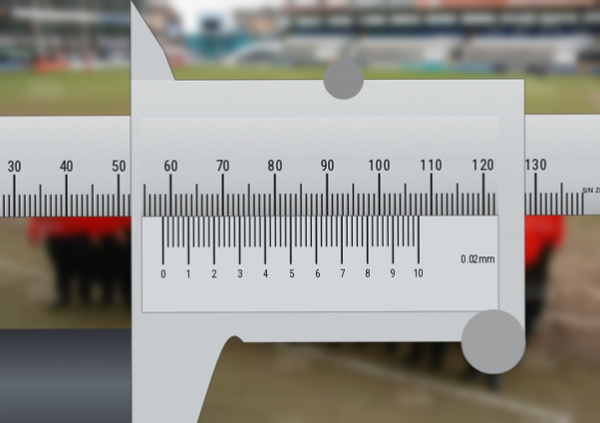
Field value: {"value": 58.5, "unit": "mm"}
